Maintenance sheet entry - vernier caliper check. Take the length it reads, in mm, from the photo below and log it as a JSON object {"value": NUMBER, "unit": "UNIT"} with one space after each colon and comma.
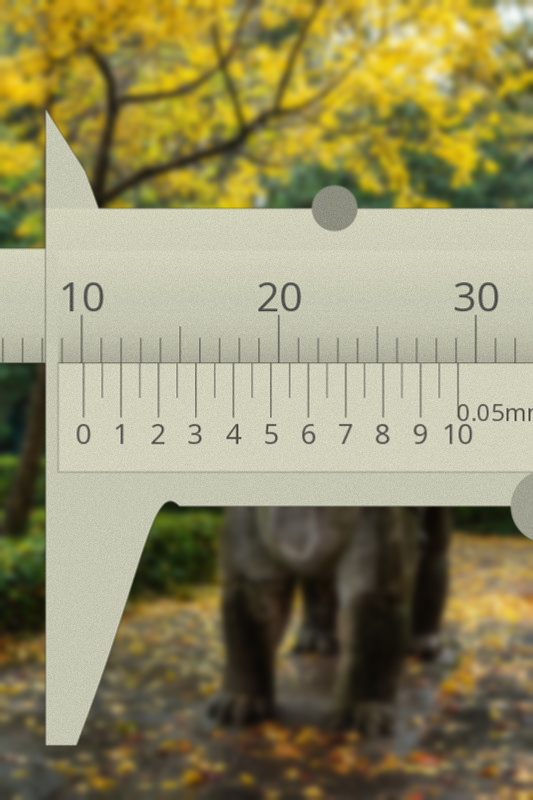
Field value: {"value": 10.1, "unit": "mm"}
